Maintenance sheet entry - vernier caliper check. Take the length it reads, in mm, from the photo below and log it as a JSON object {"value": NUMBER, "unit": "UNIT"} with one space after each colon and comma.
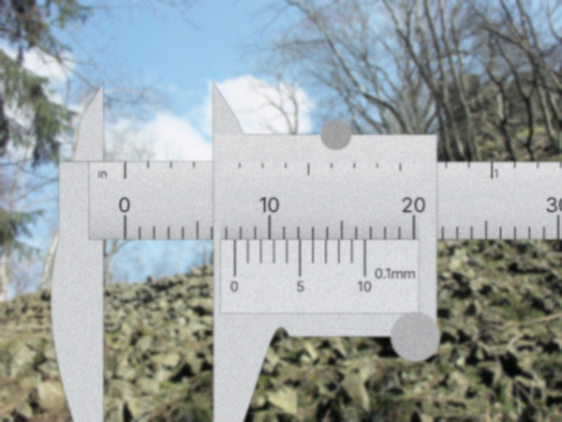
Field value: {"value": 7.6, "unit": "mm"}
